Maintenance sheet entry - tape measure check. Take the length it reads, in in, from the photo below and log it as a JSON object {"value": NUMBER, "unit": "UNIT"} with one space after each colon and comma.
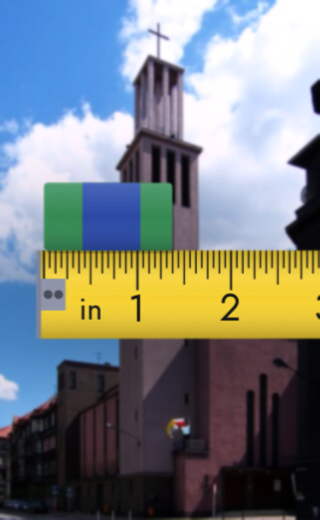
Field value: {"value": 1.375, "unit": "in"}
